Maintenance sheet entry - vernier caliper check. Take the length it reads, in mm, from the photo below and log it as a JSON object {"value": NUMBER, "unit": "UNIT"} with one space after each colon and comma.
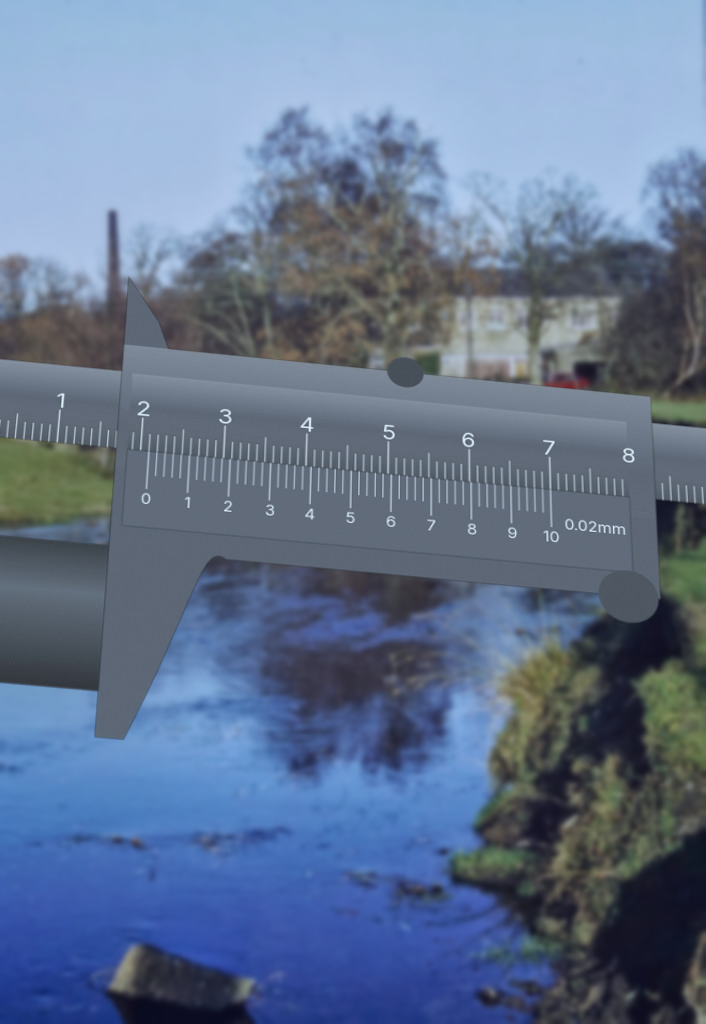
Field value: {"value": 21.0, "unit": "mm"}
